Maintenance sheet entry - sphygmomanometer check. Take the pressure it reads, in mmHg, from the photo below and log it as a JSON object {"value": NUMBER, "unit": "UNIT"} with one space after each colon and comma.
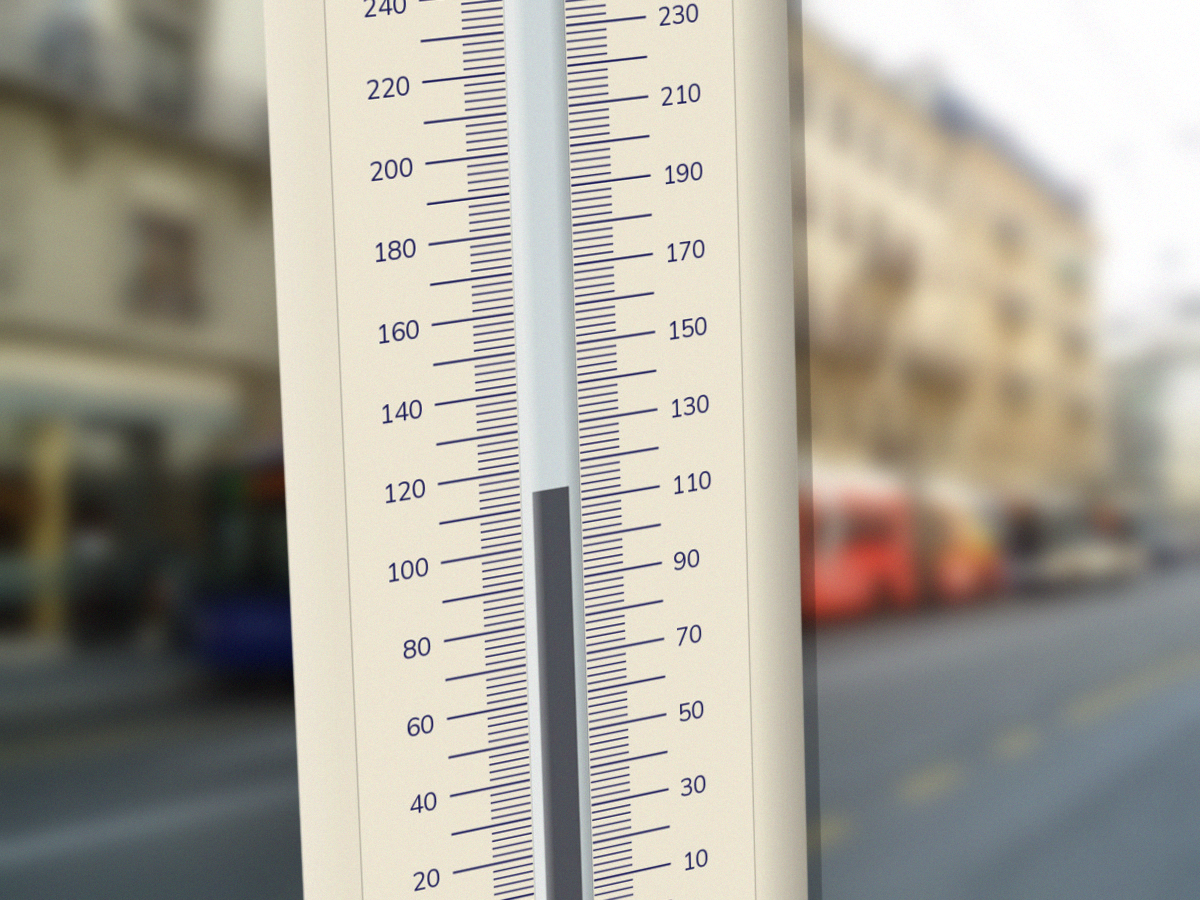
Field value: {"value": 114, "unit": "mmHg"}
